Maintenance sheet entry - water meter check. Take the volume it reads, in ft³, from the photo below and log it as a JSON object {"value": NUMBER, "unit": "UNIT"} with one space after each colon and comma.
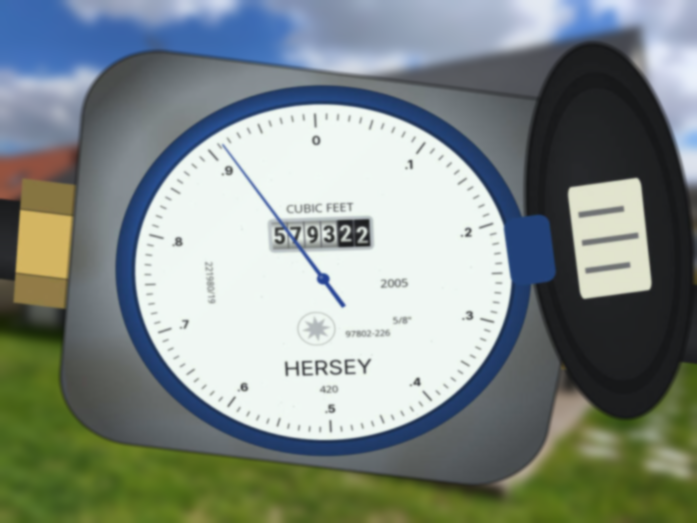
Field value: {"value": 579321.91, "unit": "ft³"}
